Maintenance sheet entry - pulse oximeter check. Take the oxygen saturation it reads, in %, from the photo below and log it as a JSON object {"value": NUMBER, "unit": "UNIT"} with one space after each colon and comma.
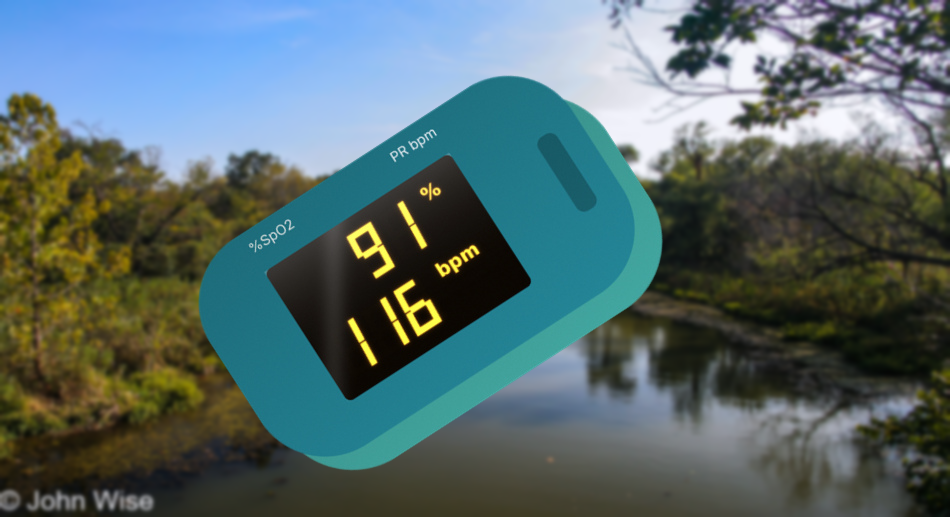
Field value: {"value": 91, "unit": "%"}
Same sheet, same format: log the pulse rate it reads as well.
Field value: {"value": 116, "unit": "bpm"}
